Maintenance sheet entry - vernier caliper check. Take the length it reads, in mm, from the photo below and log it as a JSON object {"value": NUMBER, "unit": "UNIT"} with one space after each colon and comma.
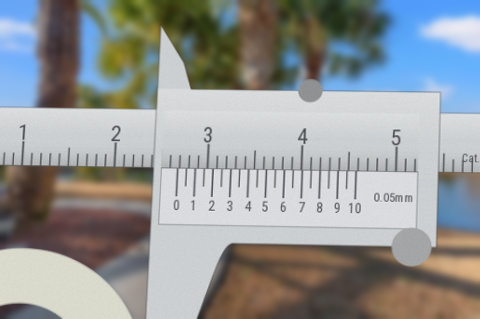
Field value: {"value": 26.8, "unit": "mm"}
